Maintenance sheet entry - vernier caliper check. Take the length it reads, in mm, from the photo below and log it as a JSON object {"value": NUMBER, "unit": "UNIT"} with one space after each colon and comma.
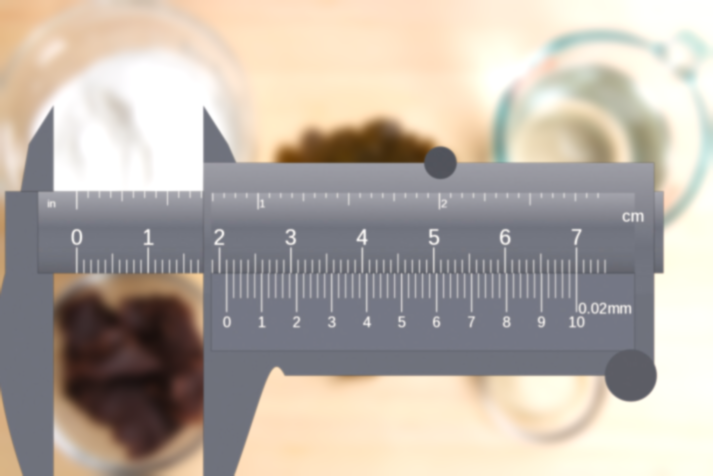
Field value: {"value": 21.0, "unit": "mm"}
